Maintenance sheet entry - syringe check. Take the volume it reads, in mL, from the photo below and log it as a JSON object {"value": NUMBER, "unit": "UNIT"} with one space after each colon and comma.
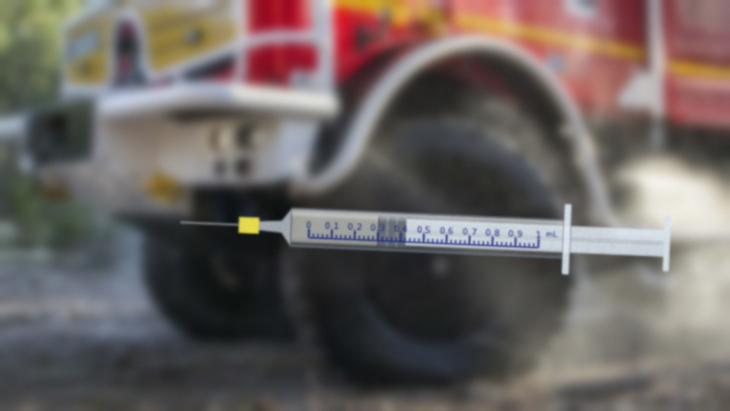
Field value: {"value": 0.3, "unit": "mL"}
